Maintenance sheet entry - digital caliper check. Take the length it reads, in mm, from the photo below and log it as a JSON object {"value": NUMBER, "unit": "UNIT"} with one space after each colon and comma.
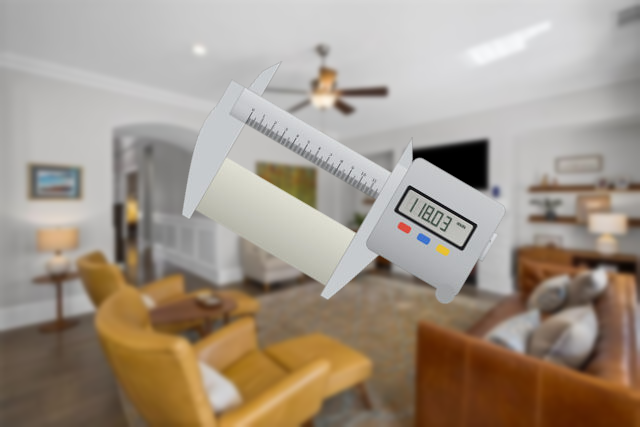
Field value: {"value": 118.03, "unit": "mm"}
